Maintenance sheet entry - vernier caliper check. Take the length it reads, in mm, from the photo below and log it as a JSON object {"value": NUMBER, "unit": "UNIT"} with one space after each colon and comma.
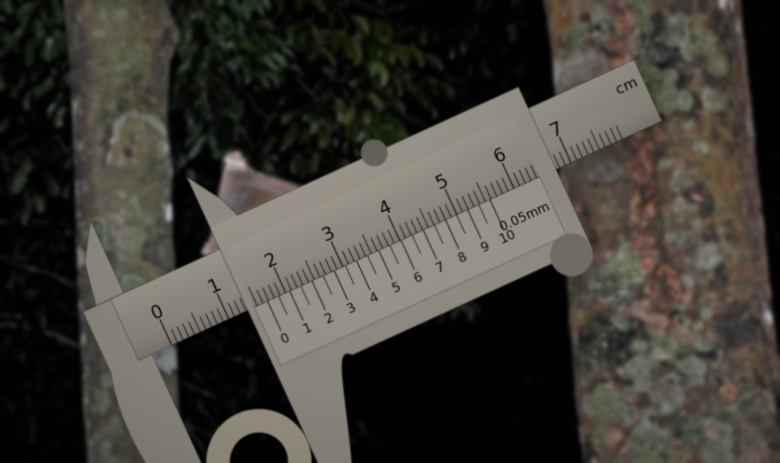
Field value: {"value": 16.8, "unit": "mm"}
